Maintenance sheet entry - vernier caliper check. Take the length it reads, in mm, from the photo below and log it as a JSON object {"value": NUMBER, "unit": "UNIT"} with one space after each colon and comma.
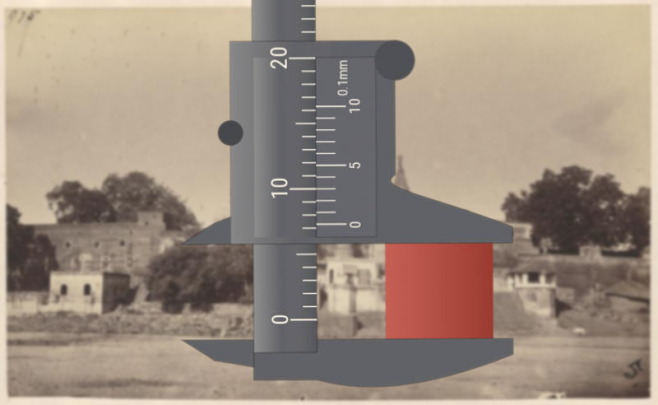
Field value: {"value": 7.3, "unit": "mm"}
